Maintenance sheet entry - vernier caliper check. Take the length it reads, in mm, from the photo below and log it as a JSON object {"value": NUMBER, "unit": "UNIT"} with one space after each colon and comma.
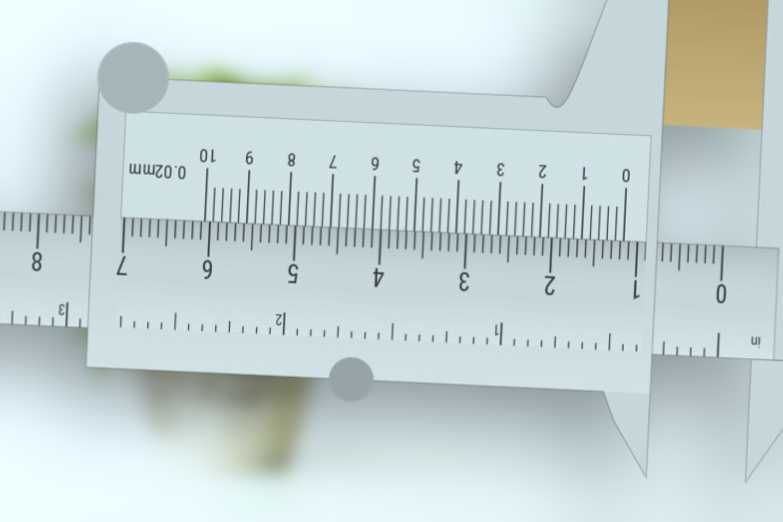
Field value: {"value": 11.6, "unit": "mm"}
